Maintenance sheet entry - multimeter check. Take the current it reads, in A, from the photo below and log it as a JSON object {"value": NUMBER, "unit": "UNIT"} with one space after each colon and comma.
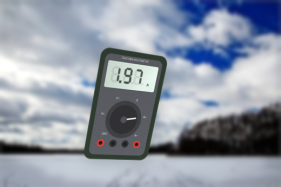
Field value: {"value": 1.97, "unit": "A"}
